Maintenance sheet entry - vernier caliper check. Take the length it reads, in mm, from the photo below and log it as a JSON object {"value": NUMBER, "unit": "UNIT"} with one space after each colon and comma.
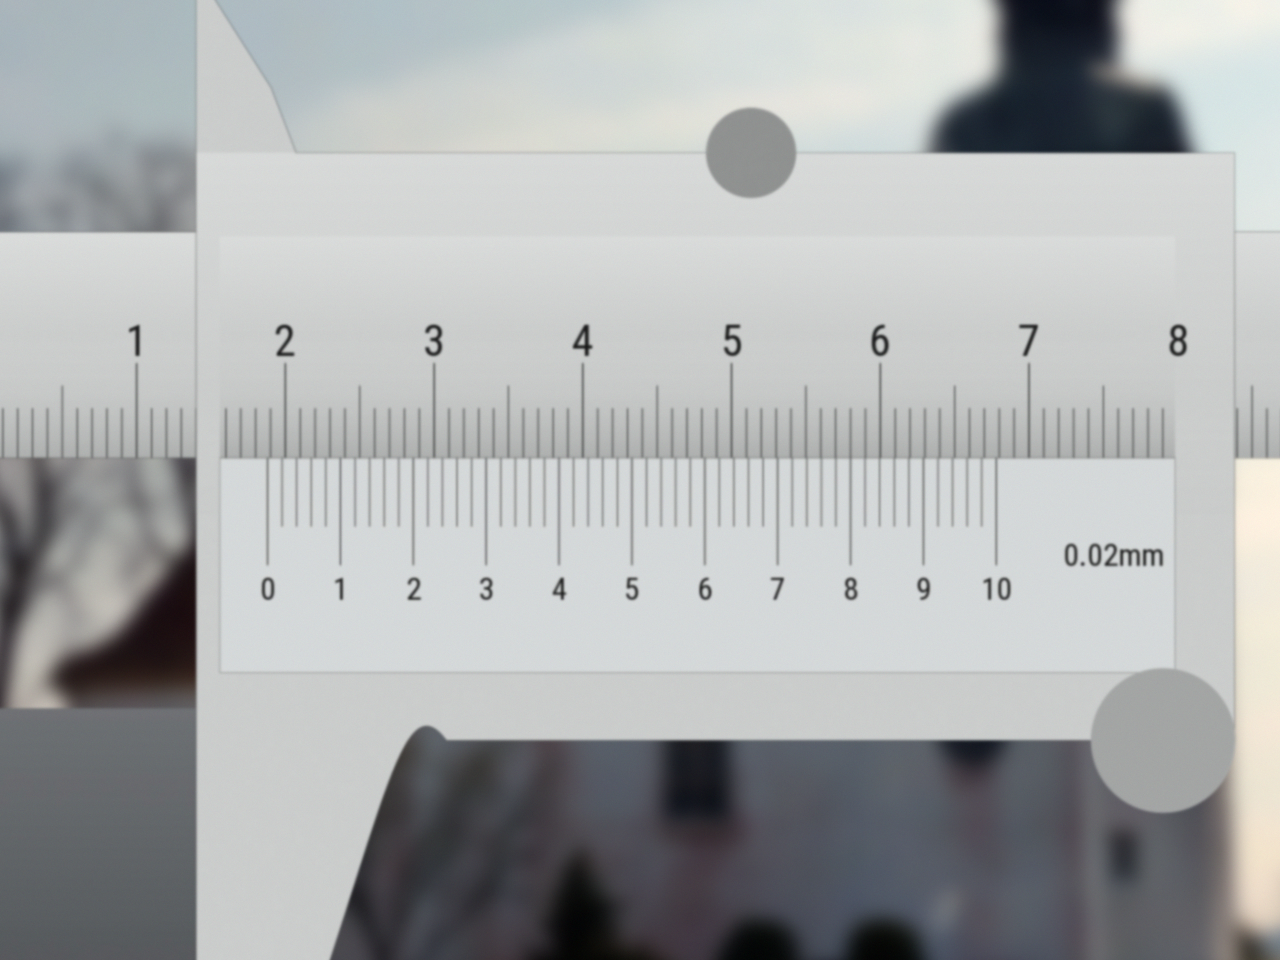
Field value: {"value": 18.8, "unit": "mm"}
